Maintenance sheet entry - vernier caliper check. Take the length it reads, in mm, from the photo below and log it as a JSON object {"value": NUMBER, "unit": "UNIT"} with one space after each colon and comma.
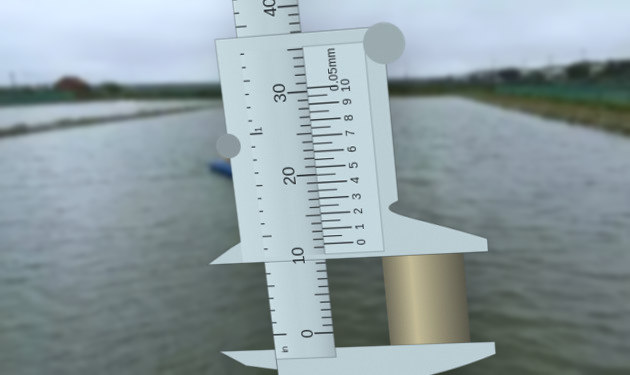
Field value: {"value": 11.4, "unit": "mm"}
